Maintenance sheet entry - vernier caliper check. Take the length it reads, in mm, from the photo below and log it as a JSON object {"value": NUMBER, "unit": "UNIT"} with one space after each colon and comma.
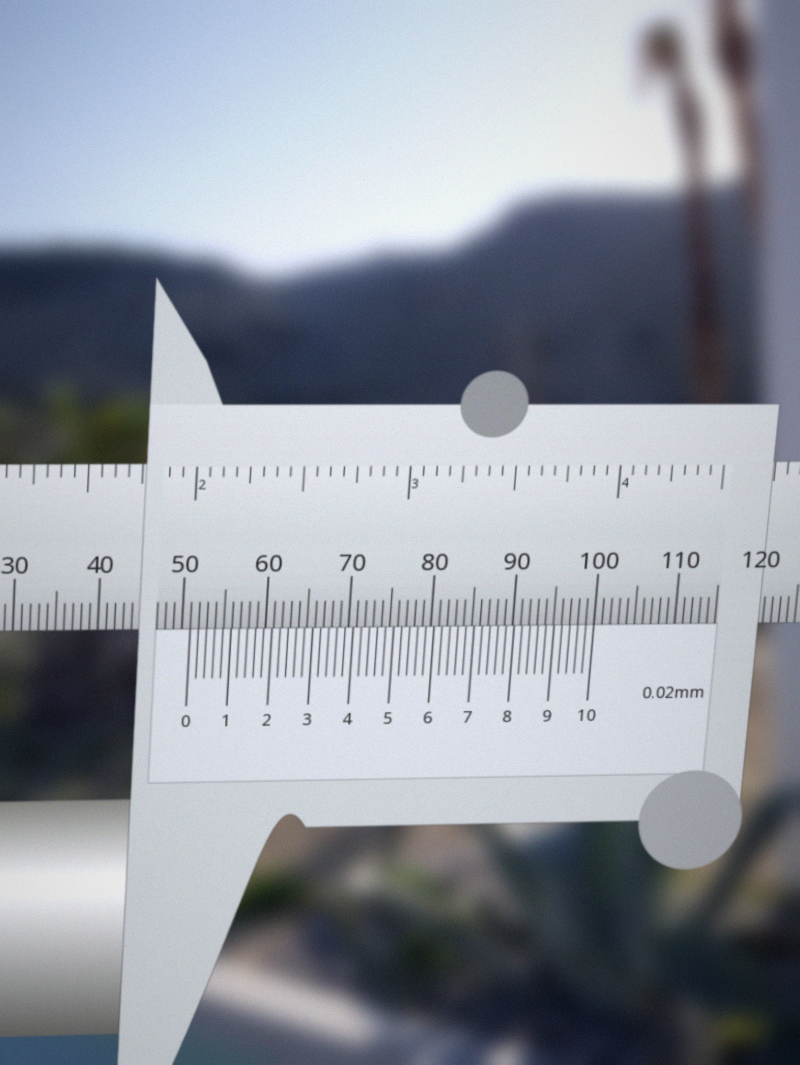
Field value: {"value": 51.0, "unit": "mm"}
